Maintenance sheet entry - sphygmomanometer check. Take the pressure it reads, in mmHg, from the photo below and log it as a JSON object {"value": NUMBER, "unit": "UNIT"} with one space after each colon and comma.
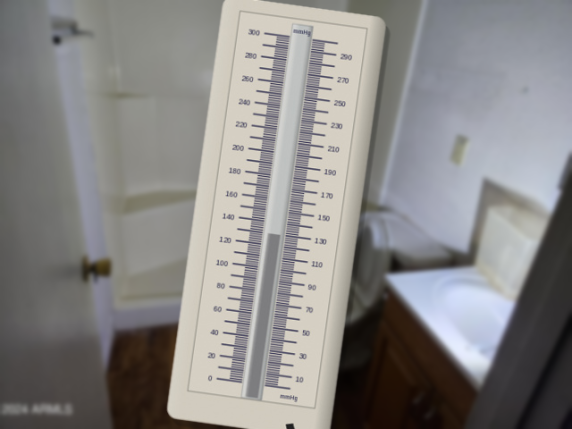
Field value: {"value": 130, "unit": "mmHg"}
